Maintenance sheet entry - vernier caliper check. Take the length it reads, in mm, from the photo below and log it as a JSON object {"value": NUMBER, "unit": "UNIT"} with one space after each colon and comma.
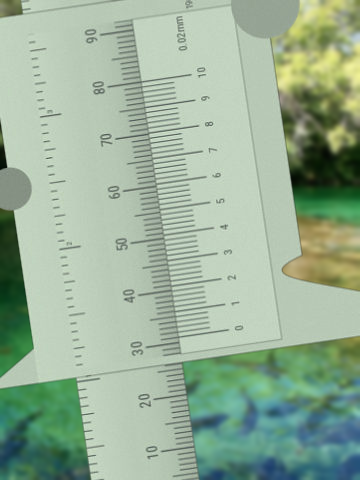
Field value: {"value": 31.0, "unit": "mm"}
